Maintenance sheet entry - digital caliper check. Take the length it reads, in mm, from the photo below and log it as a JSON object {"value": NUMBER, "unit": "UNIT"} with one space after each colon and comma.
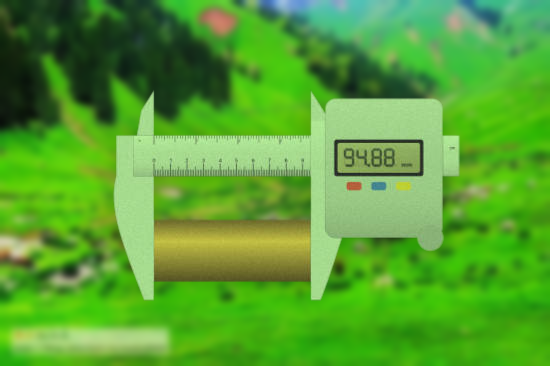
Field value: {"value": 94.88, "unit": "mm"}
